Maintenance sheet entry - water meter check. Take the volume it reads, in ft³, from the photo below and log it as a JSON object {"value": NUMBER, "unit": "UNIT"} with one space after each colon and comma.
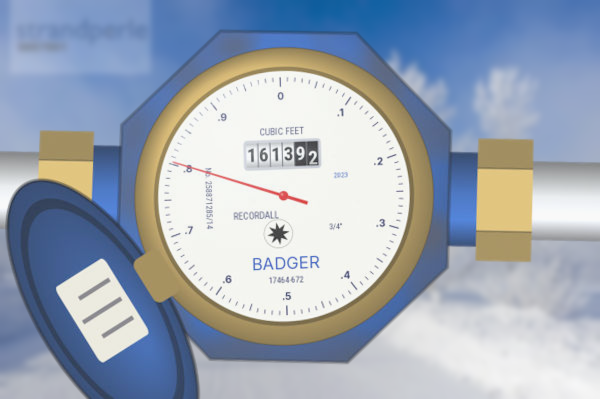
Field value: {"value": 161391.80, "unit": "ft³"}
